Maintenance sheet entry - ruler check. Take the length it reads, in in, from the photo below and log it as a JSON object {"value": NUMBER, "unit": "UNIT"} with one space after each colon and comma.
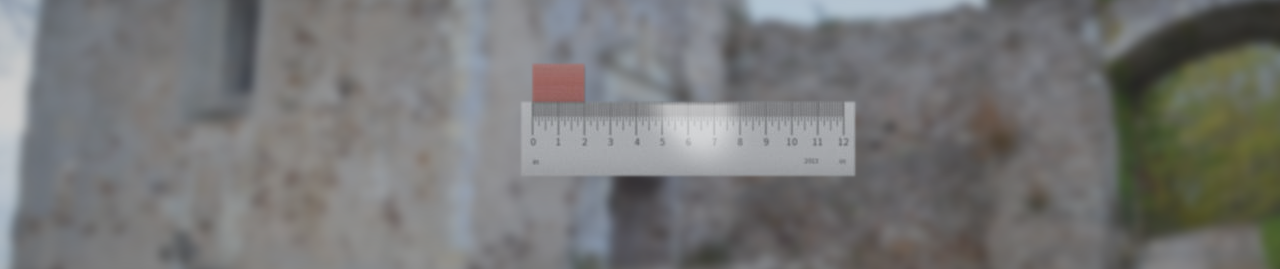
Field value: {"value": 2, "unit": "in"}
